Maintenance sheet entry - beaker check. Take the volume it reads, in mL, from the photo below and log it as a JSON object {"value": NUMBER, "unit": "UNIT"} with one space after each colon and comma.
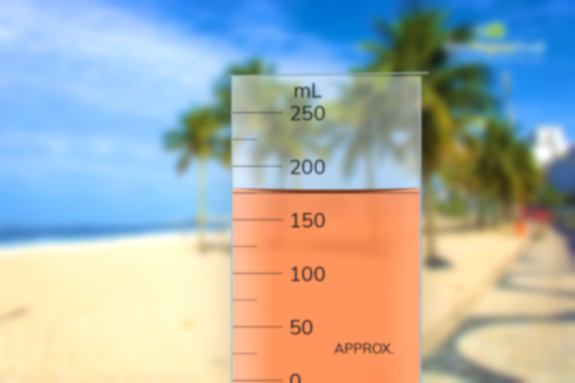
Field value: {"value": 175, "unit": "mL"}
